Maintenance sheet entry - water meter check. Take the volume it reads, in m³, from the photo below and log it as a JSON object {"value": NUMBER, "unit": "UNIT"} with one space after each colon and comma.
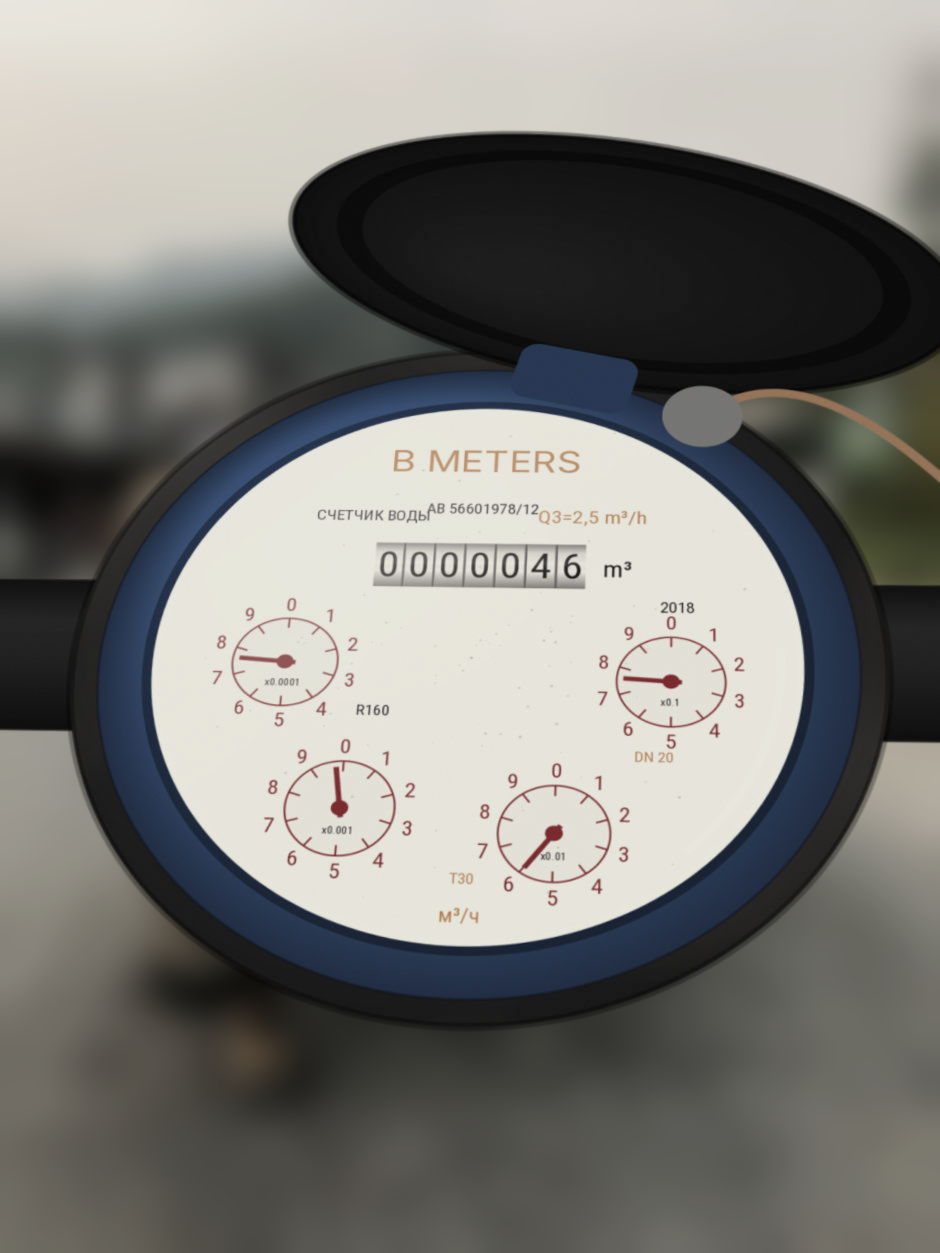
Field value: {"value": 46.7597, "unit": "m³"}
